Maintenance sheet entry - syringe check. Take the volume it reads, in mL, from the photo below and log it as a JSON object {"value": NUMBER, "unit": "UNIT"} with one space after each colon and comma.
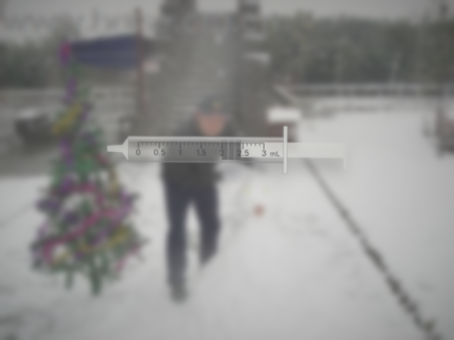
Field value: {"value": 2, "unit": "mL"}
